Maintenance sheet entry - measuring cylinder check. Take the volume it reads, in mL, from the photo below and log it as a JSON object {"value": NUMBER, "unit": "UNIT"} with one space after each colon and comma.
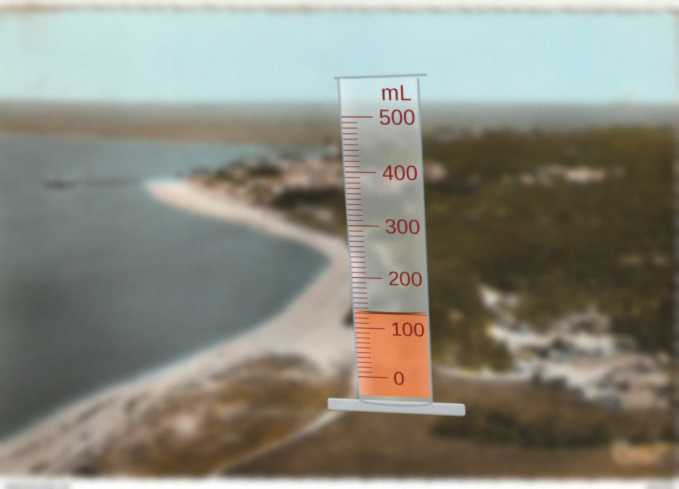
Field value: {"value": 130, "unit": "mL"}
